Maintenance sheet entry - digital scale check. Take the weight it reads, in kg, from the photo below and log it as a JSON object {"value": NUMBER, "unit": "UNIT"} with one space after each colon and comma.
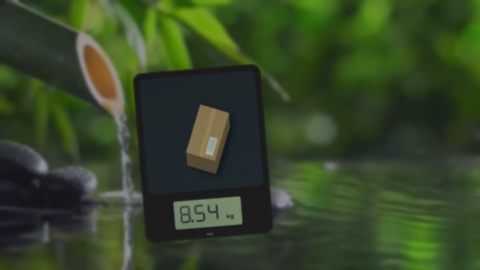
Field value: {"value": 8.54, "unit": "kg"}
